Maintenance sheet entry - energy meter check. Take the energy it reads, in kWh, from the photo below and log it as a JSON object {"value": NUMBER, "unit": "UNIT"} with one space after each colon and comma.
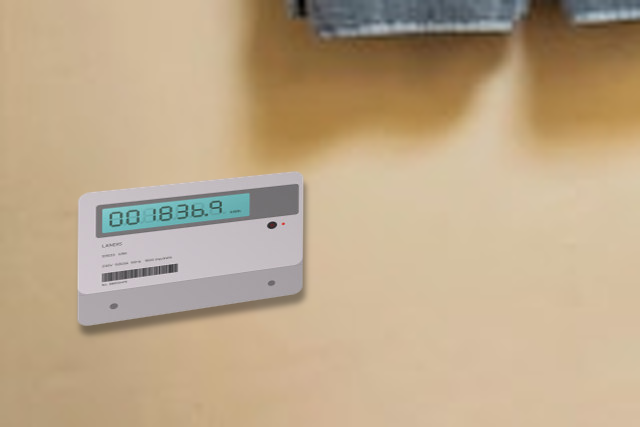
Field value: {"value": 1836.9, "unit": "kWh"}
